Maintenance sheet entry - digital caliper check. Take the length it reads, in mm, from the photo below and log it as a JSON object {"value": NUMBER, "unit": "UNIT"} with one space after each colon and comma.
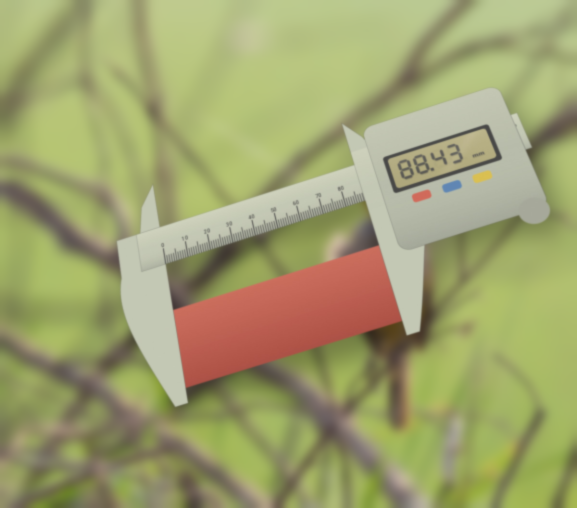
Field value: {"value": 88.43, "unit": "mm"}
